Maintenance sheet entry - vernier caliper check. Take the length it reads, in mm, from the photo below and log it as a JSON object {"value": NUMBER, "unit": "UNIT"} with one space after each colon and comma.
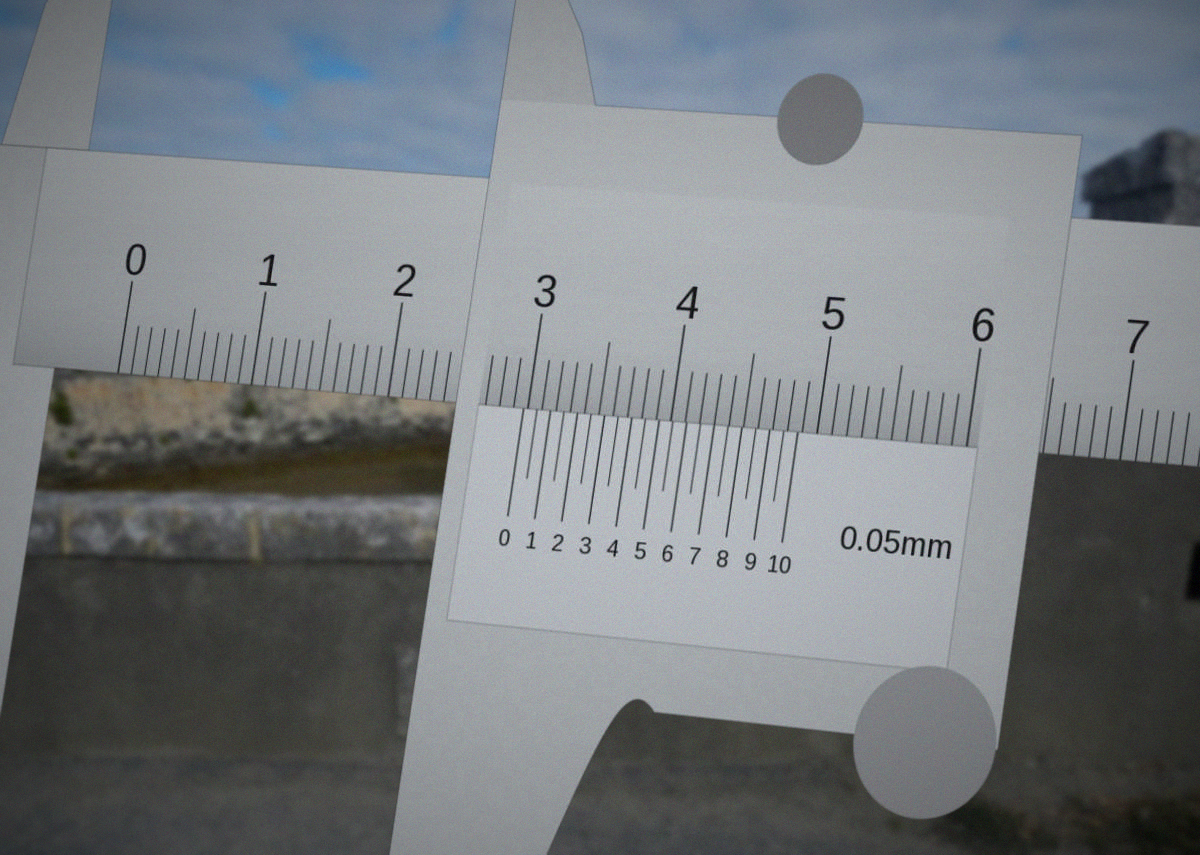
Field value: {"value": 29.7, "unit": "mm"}
